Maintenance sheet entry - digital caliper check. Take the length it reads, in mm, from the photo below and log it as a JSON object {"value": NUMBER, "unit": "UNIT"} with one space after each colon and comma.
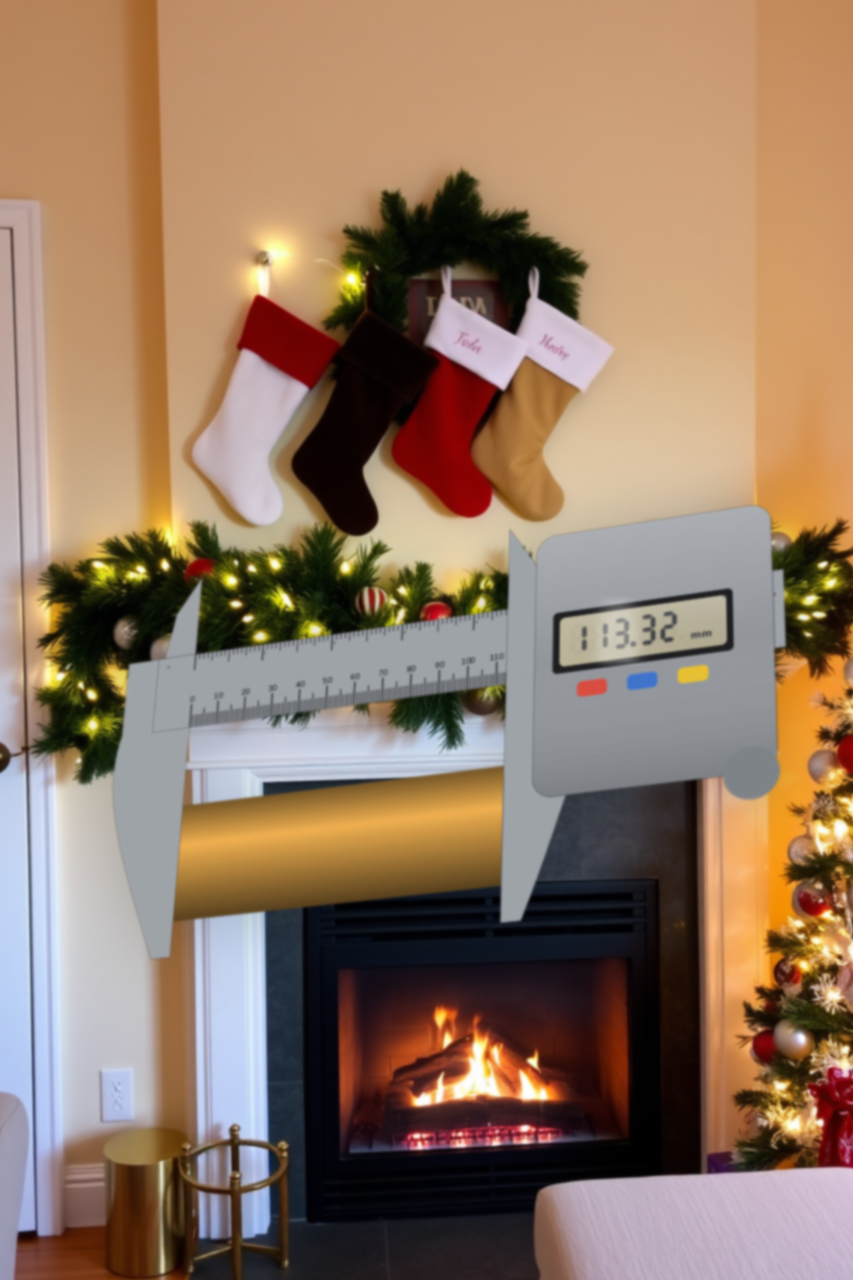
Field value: {"value": 113.32, "unit": "mm"}
